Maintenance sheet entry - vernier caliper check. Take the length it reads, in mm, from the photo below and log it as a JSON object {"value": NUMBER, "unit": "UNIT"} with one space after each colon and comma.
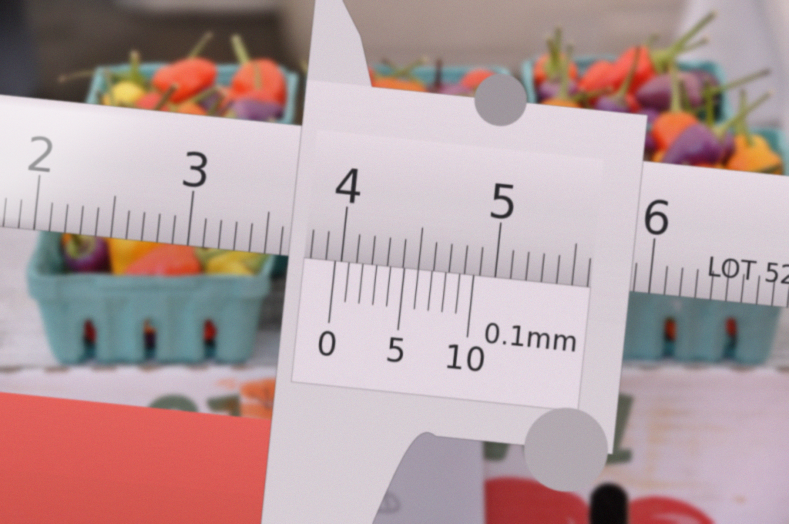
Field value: {"value": 39.6, "unit": "mm"}
